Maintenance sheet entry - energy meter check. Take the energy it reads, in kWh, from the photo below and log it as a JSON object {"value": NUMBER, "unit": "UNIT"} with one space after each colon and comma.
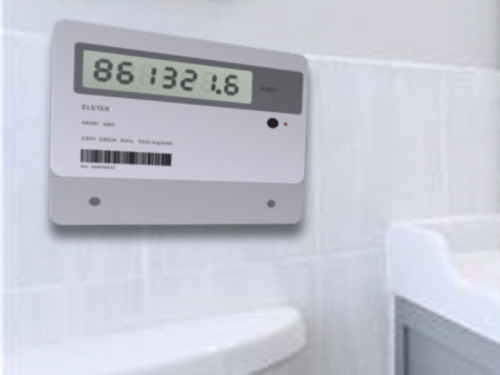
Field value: {"value": 861321.6, "unit": "kWh"}
